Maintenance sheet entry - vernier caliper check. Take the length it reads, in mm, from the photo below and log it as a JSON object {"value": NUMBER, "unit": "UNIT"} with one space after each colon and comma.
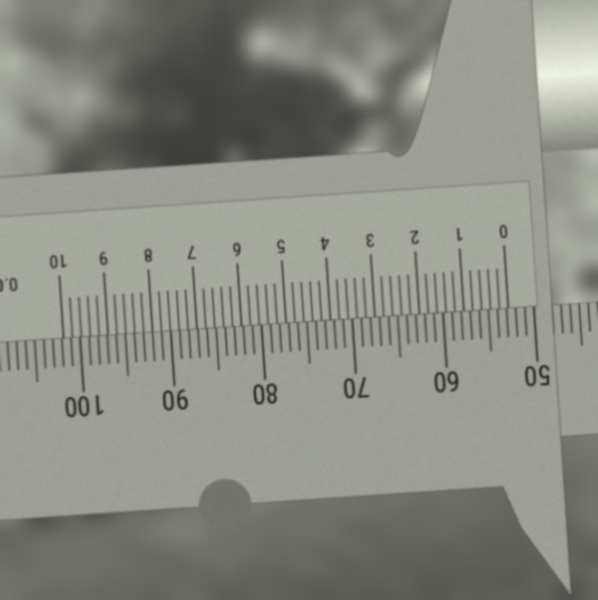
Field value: {"value": 52.8, "unit": "mm"}
